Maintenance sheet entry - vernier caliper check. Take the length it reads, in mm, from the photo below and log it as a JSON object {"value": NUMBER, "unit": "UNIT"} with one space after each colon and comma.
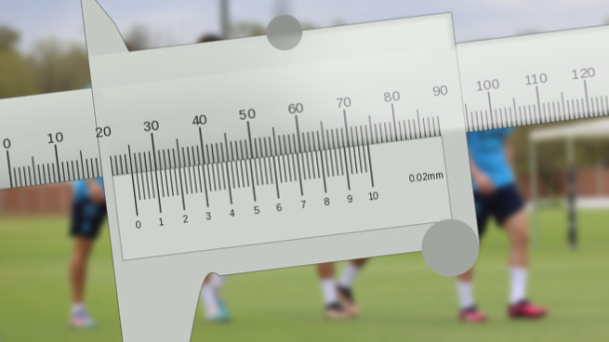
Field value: {"value": 25.0, "unit": "mm"}
